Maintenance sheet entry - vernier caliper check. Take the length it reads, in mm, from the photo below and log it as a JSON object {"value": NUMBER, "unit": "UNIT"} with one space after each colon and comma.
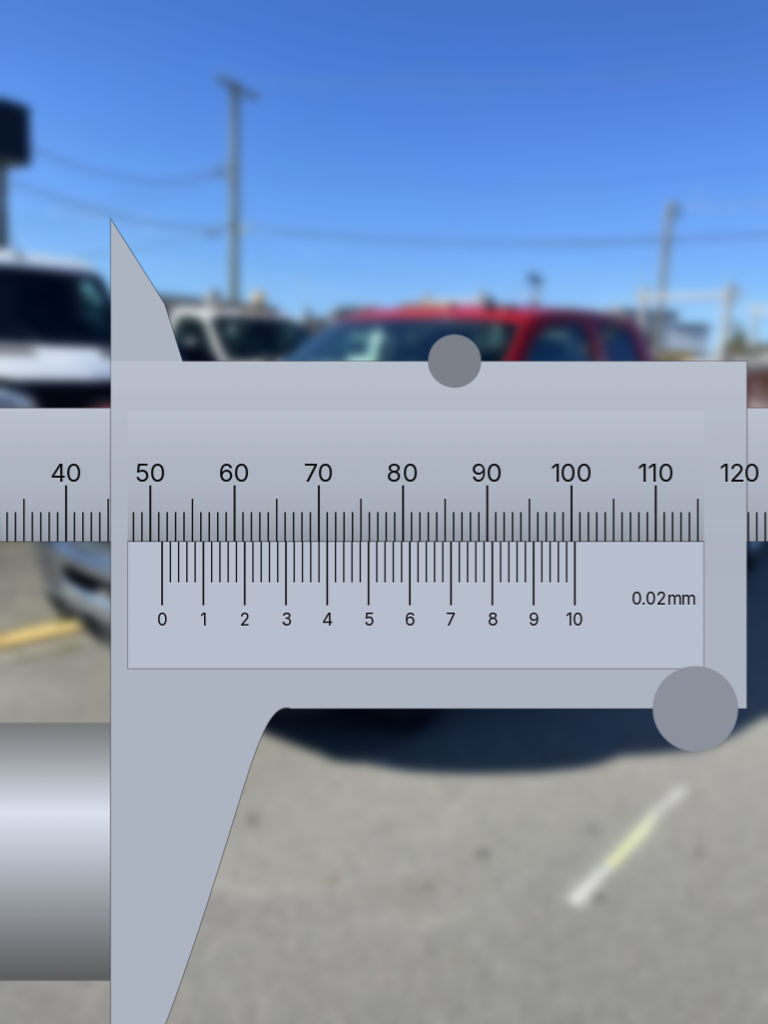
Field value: {"value": 51.4, "unit": "mm"}
